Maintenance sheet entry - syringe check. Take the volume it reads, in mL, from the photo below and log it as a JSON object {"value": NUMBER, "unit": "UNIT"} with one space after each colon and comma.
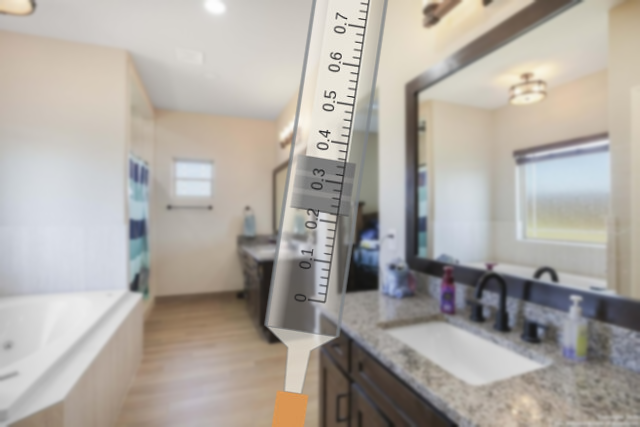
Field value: {"value": 0.22, "unit": "mL"}
